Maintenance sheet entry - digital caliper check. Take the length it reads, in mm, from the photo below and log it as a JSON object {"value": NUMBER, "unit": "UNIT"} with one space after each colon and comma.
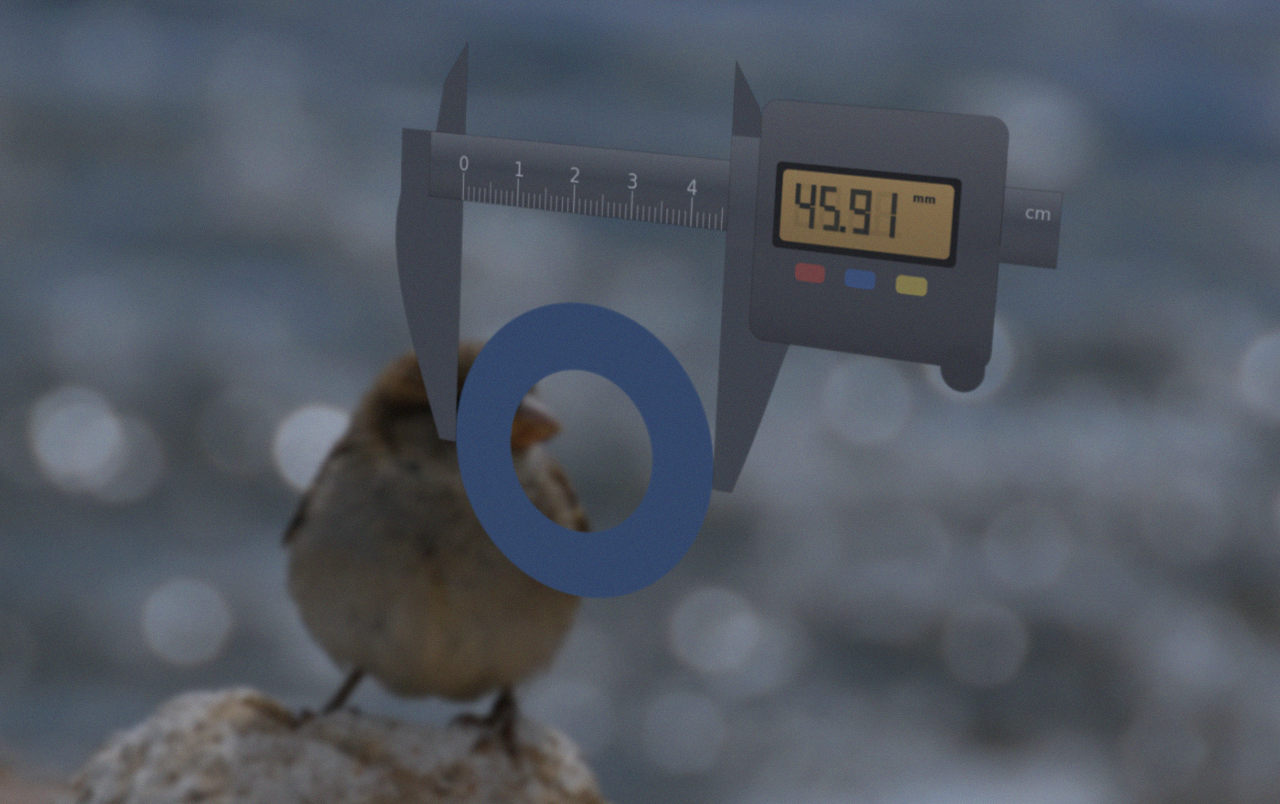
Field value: {"value": 45.91, "unit": "mm"}
